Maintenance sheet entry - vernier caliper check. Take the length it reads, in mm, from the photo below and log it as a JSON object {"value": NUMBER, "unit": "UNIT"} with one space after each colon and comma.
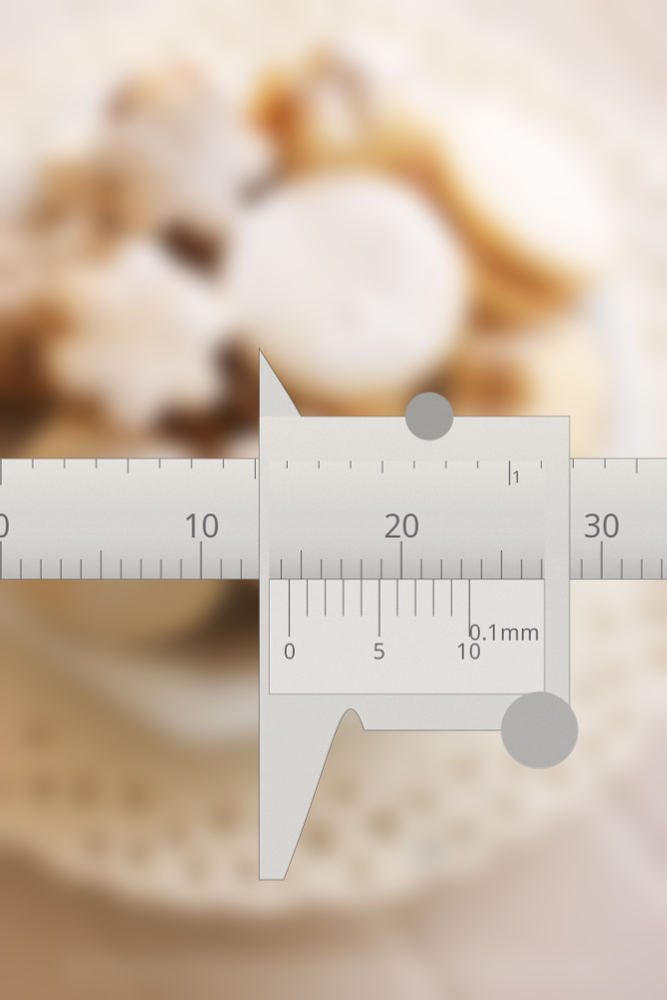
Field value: {"value": 14.4, "unit": "mm"}
